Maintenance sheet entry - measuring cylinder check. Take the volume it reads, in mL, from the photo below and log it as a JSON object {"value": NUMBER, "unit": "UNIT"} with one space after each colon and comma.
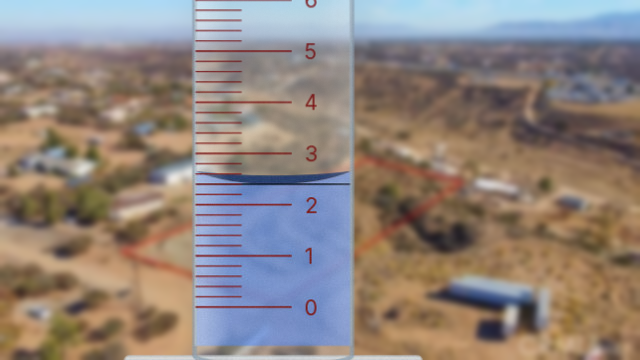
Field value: {"value": 2.4, "unit": "mL"}
